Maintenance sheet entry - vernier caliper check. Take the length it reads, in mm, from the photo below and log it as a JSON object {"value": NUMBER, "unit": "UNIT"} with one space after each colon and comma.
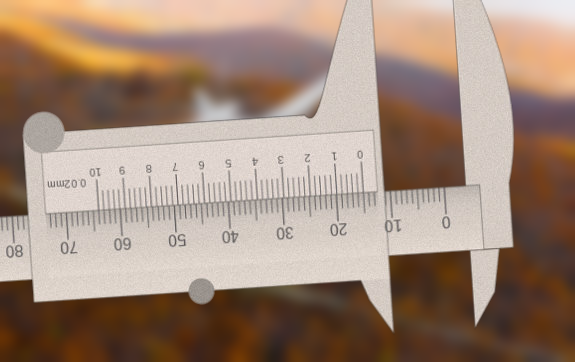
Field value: {"value": 15.0, "unit": "mm"}
